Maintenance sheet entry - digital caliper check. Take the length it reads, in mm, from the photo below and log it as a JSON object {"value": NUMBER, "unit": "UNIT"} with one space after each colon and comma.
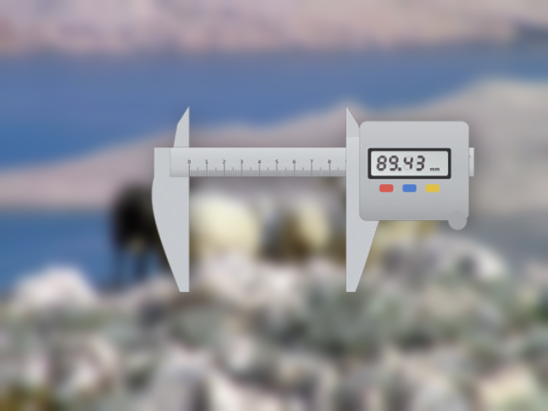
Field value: {"value": 89.43, "unit": "mm"}
